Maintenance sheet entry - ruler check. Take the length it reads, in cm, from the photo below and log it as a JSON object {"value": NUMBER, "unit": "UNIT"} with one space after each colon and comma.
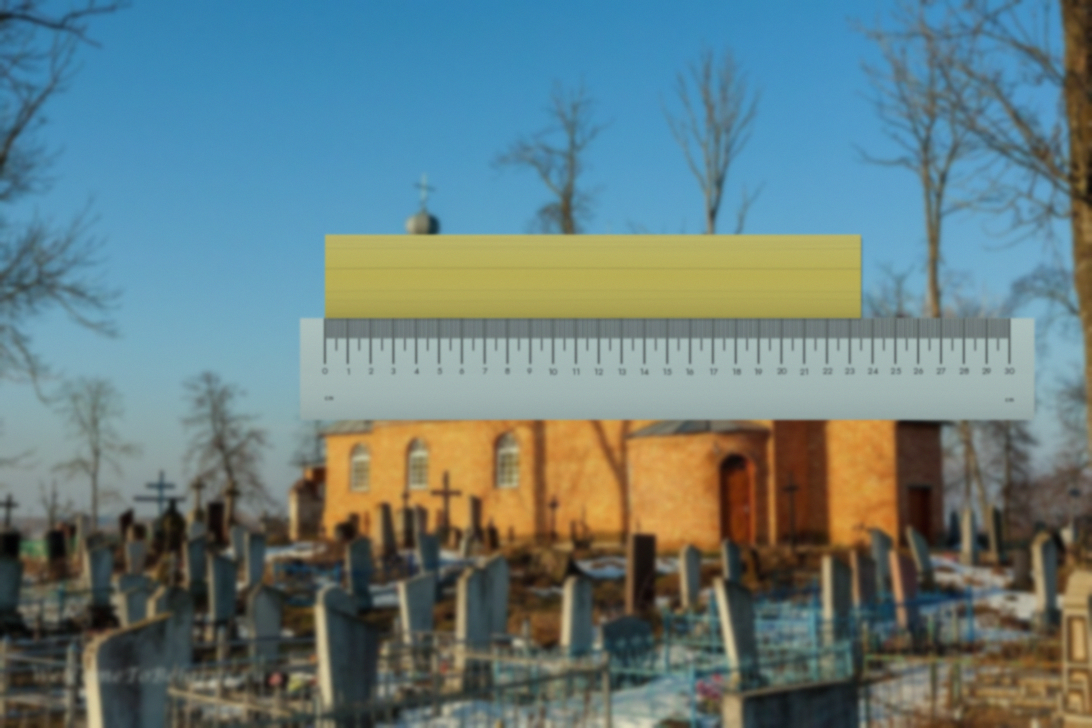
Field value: {"value": 23.5, "unit": "cm"}
